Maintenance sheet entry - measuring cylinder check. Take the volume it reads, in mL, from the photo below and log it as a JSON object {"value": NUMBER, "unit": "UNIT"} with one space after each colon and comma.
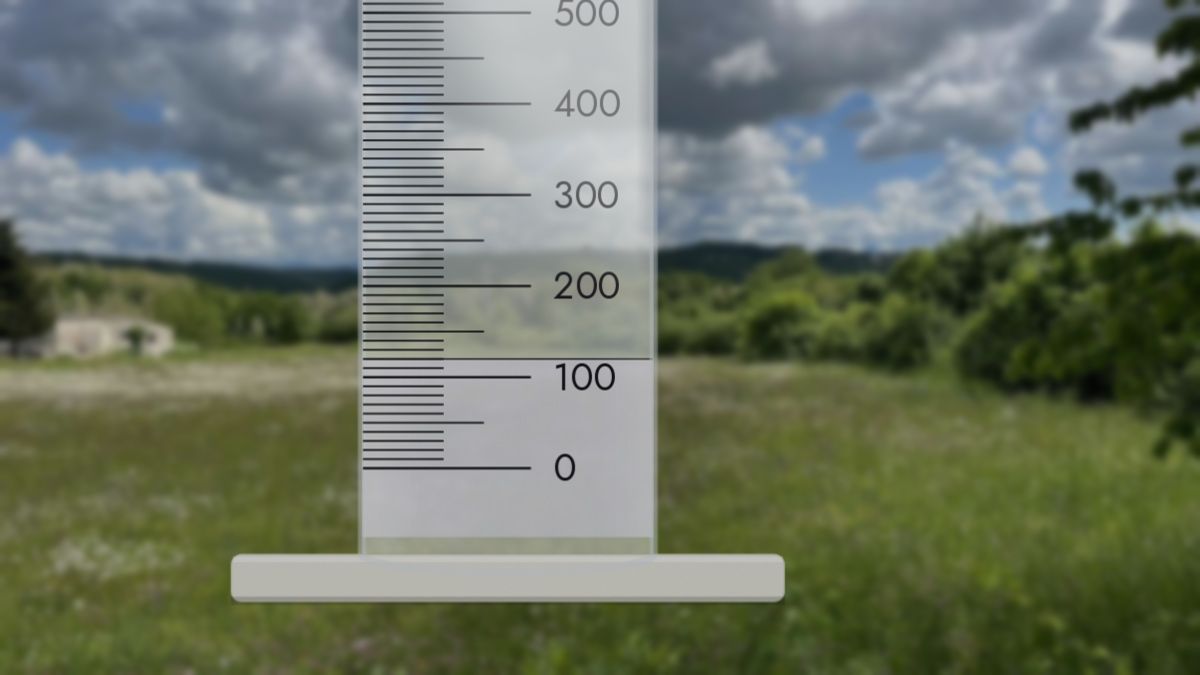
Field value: {"value": 120, "unit": "mL"}
